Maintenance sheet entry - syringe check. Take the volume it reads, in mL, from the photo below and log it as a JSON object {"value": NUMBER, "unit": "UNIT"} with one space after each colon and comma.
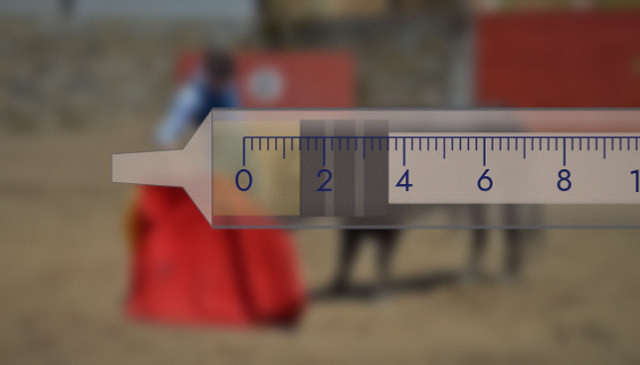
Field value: {"value": 1.4, "unit": "mL"}
